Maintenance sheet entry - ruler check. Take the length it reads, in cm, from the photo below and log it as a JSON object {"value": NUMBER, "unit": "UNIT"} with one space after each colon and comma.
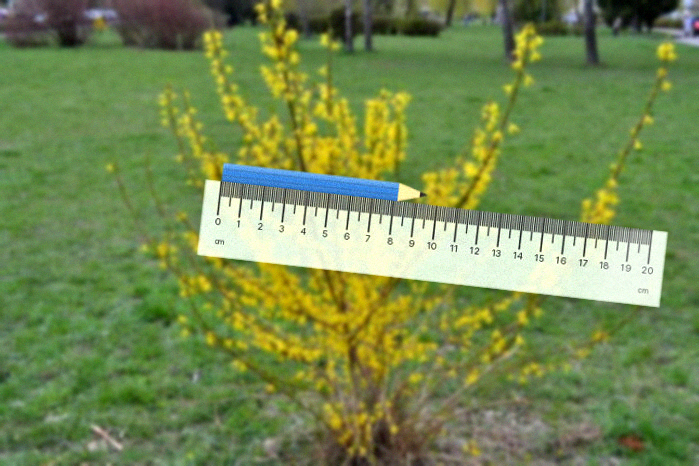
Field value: {"value": 9.5, "unit": "cm"}
